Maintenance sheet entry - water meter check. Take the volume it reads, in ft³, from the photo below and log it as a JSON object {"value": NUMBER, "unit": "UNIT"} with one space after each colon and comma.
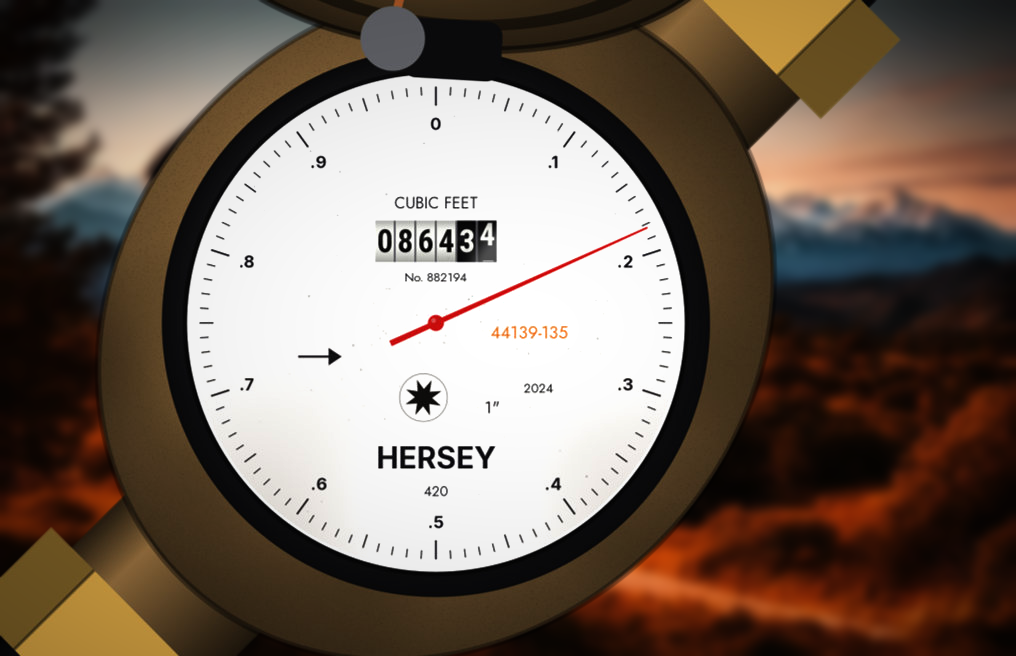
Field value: {"value": 86434.18, "unit": "ft³"}
